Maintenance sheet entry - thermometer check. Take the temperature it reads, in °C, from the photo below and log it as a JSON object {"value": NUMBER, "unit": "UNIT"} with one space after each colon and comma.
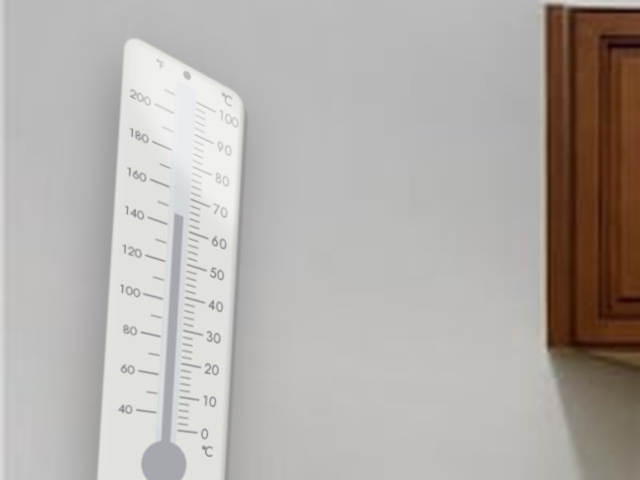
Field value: {"value": 64, "unit": "°C"}
